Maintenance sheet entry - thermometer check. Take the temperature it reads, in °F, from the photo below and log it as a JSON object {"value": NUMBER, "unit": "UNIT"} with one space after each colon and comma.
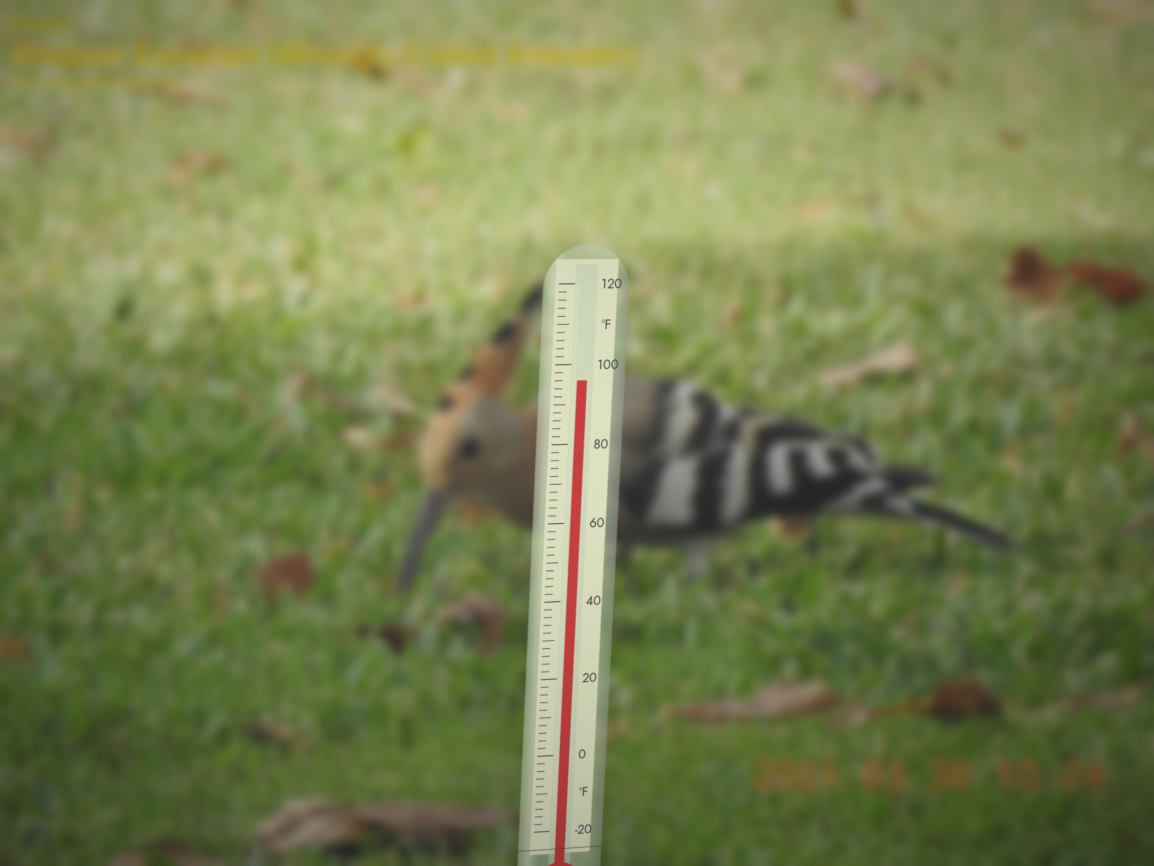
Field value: {"value": 96, "unit": "°F"}
